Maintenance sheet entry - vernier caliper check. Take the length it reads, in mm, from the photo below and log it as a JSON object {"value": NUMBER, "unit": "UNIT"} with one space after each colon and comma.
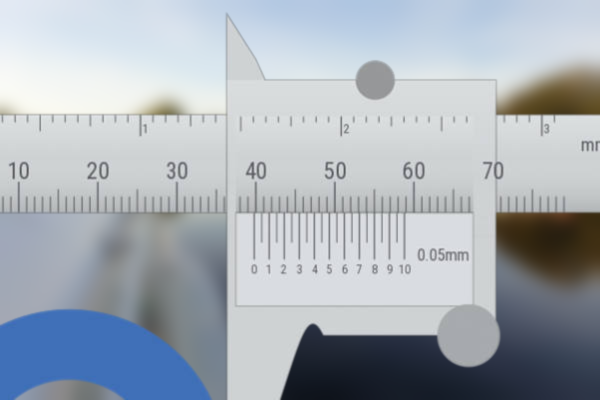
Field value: {"value": 39.8, "unit": "mm"}
